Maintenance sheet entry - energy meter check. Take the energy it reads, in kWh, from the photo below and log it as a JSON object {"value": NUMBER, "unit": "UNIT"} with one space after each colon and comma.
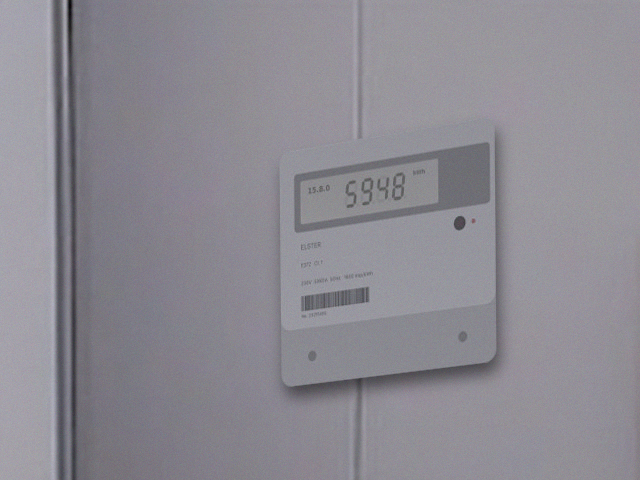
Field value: {"value": 5948, "unit": "kWh"}
